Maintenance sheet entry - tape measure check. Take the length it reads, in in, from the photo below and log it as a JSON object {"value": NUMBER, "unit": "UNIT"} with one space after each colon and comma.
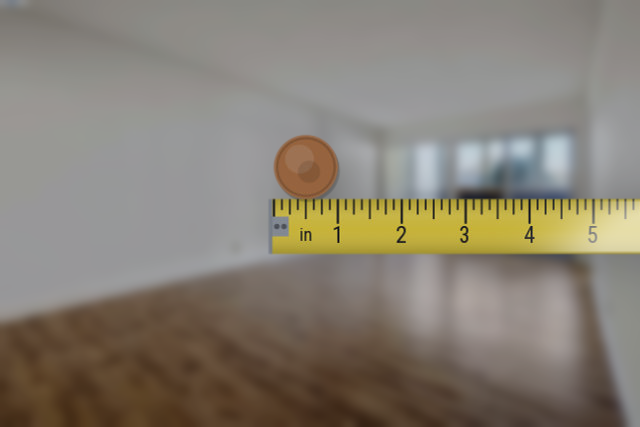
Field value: {"value": 1, "unit": "in"}
